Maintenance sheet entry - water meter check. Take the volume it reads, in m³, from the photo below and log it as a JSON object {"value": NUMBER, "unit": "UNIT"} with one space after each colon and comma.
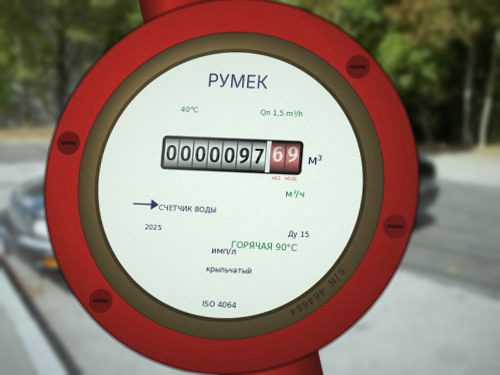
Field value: {"value": 97.69, "unit": "m³"}
